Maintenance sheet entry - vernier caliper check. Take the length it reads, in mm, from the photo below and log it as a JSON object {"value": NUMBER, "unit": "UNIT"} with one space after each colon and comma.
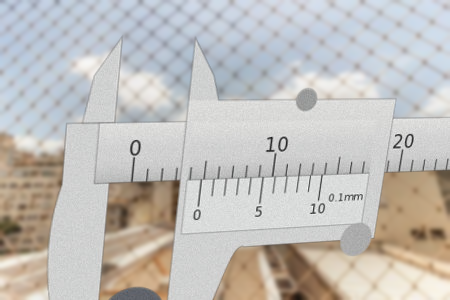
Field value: {"value": 4.8, "unit": "mm"}
